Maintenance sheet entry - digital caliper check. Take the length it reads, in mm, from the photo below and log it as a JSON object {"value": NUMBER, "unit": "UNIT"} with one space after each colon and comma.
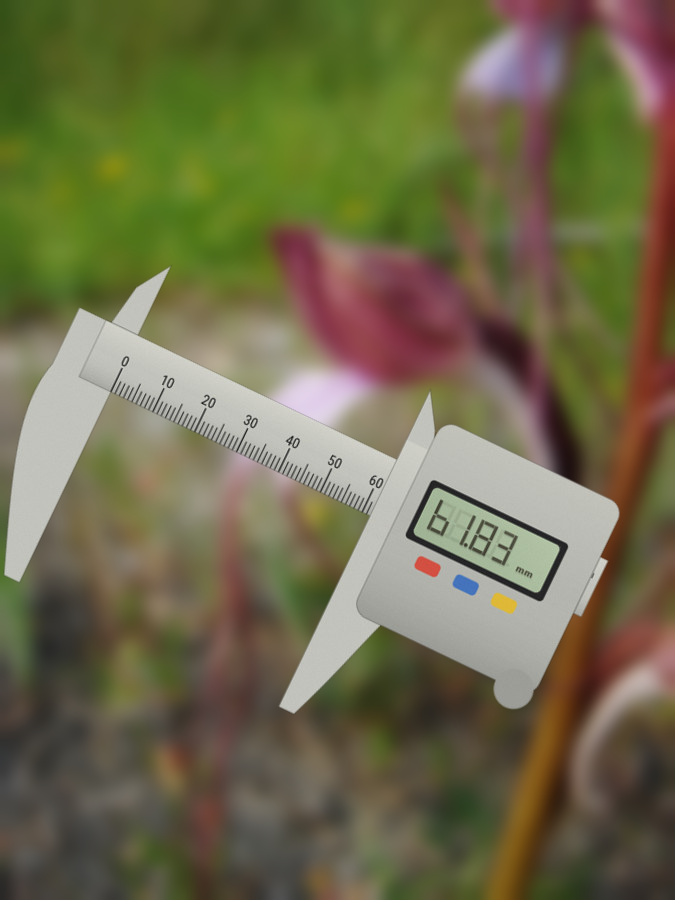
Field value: {"value": 61.83, "unit": "mm"}
